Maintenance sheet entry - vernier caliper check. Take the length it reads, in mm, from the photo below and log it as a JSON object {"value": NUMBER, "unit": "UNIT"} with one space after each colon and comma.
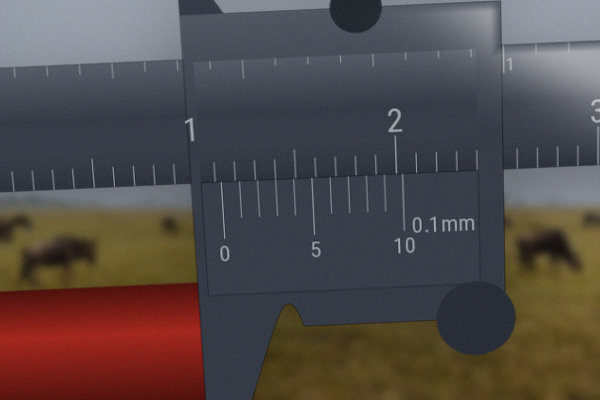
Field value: {"value": 11.3, "unit": "mm"}
